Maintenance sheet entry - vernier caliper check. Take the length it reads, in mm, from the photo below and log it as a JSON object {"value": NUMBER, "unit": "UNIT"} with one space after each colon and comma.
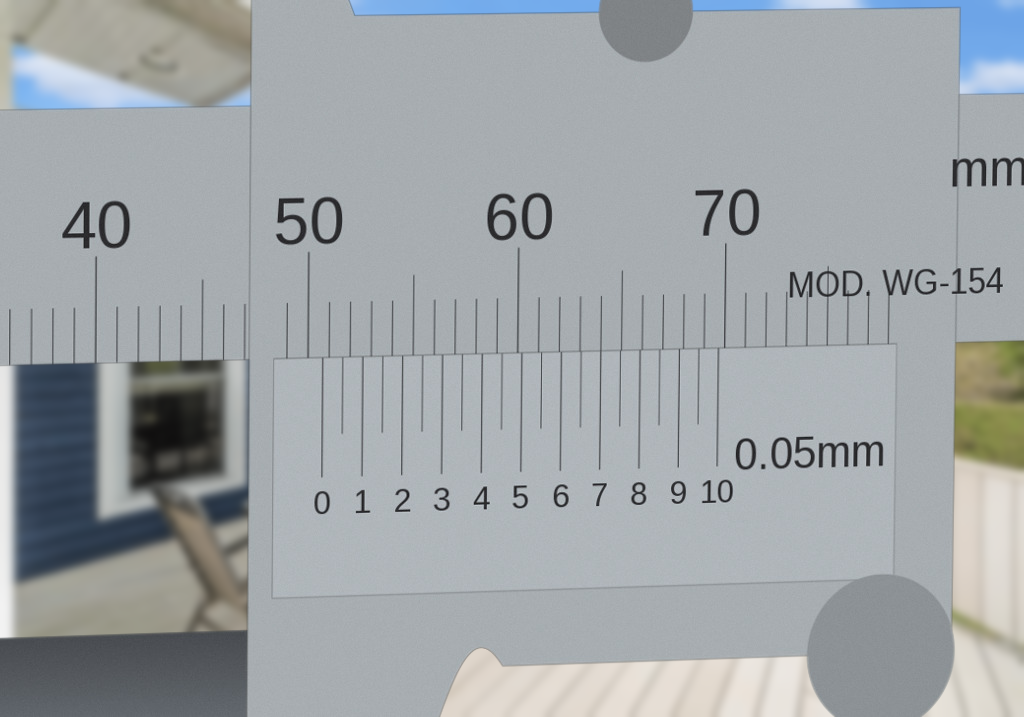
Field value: {"value": 50.7, "unit": "mm"}
